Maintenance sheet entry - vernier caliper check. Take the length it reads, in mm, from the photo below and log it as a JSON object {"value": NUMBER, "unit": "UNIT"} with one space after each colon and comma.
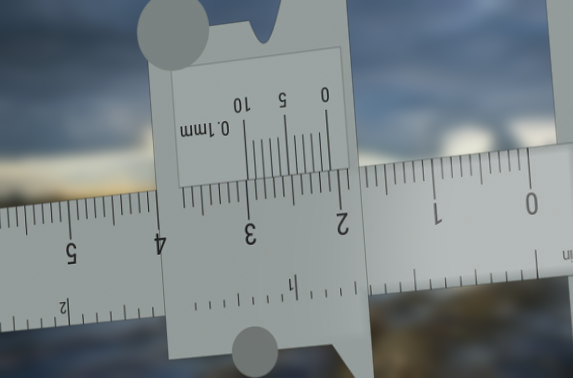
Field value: {"value": 20.8, "unit": "mm"}
